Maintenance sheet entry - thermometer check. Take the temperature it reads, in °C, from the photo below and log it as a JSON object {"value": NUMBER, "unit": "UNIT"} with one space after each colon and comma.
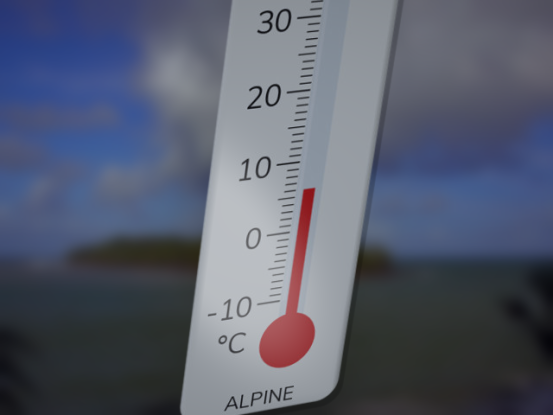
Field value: {"value": 6, "unit": "°C"}
